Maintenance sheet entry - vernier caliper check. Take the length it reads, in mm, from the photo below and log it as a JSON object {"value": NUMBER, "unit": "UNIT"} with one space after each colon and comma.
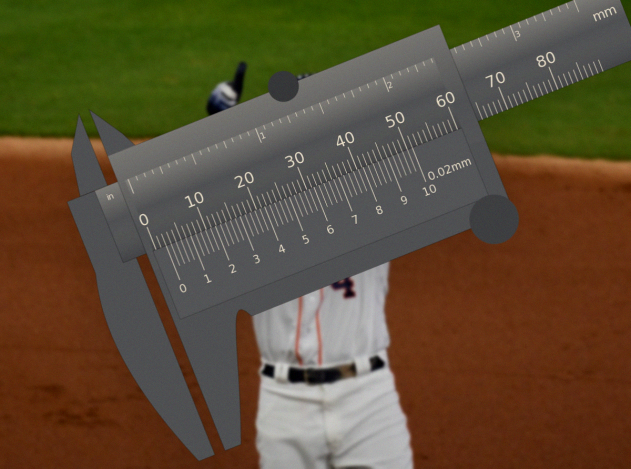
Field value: {"value": 2.0, "unit": "mm"}
